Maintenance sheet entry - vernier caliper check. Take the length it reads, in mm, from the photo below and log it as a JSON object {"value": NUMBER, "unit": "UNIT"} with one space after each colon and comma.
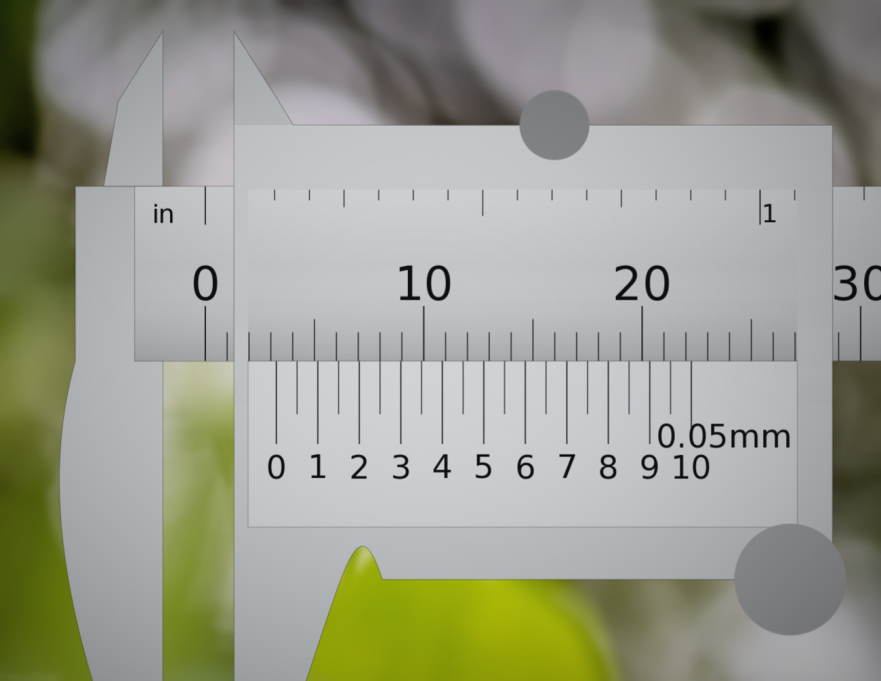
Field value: {"value": 3.25, "unit": "mm"}
